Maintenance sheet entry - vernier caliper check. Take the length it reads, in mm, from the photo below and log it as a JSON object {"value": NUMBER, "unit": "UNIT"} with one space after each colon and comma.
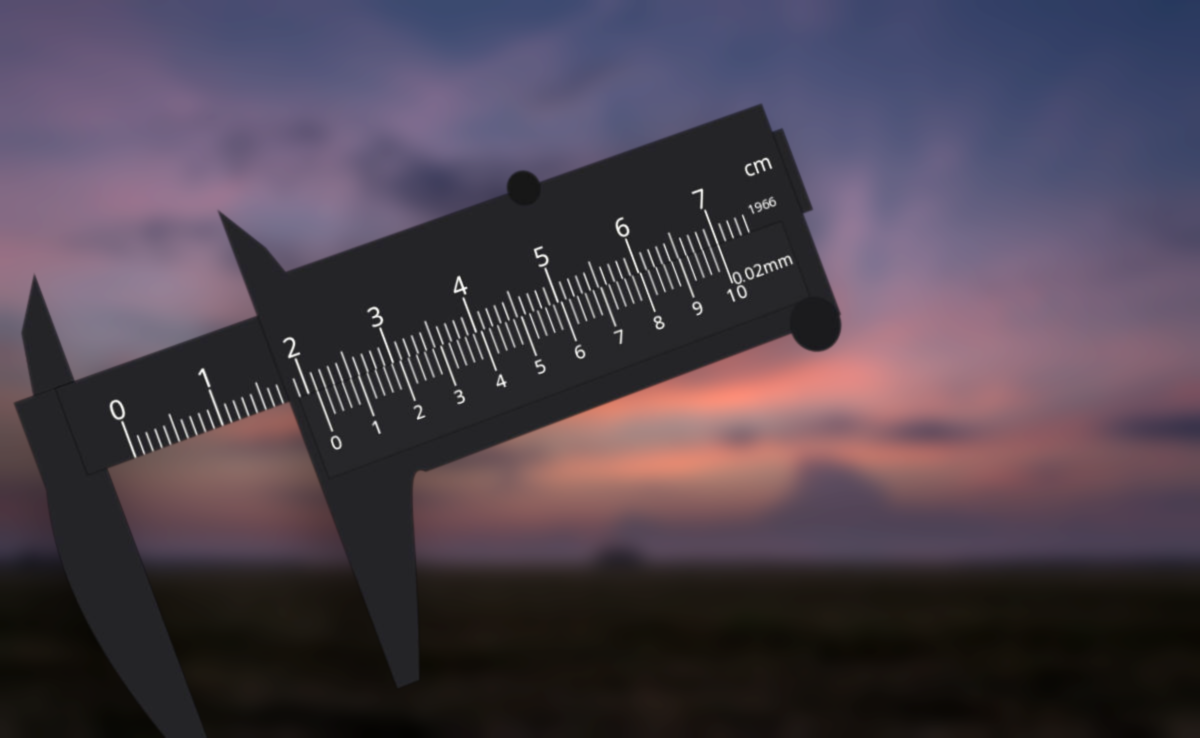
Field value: {"value": 21.0, "unit": "mm"}
